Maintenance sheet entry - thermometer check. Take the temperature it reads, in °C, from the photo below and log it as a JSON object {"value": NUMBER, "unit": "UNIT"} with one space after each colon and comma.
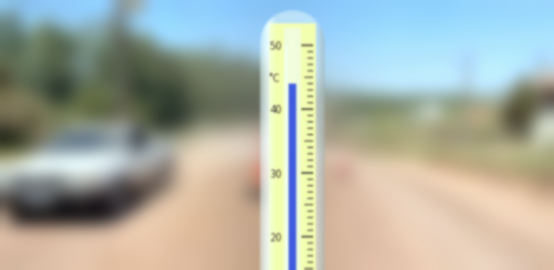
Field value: {"value": 44, "unit": "°C"}
